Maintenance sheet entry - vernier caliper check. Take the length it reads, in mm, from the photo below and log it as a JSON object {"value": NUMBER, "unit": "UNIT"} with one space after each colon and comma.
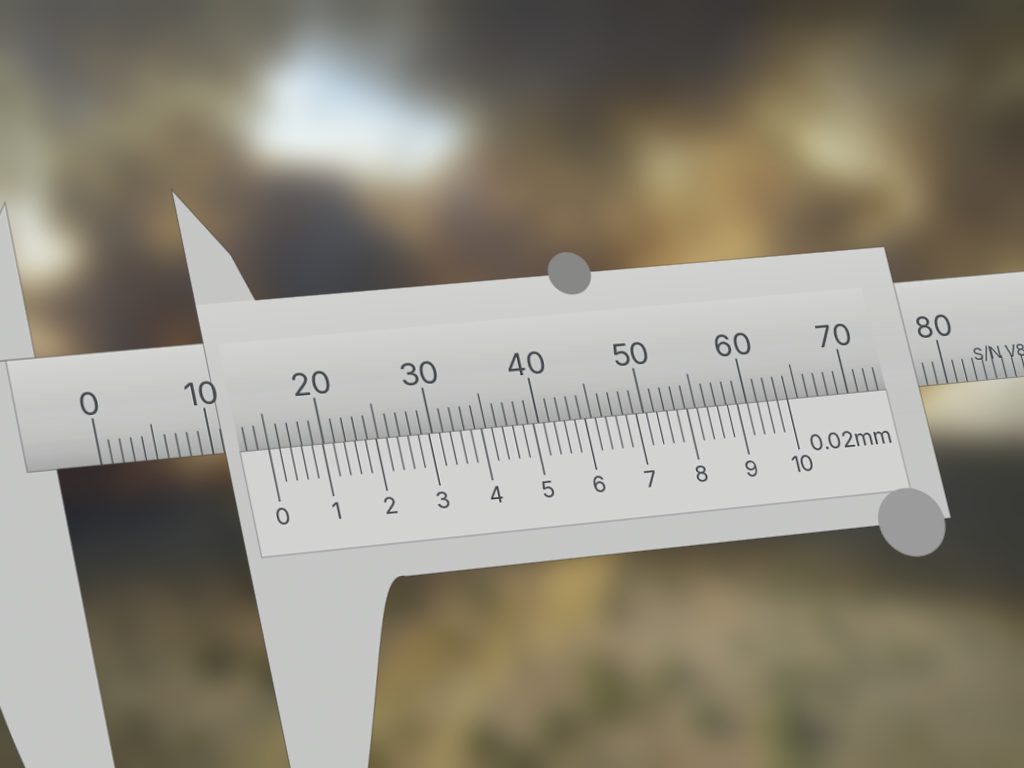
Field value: {"value": 15.0, "unit": "mm"}
